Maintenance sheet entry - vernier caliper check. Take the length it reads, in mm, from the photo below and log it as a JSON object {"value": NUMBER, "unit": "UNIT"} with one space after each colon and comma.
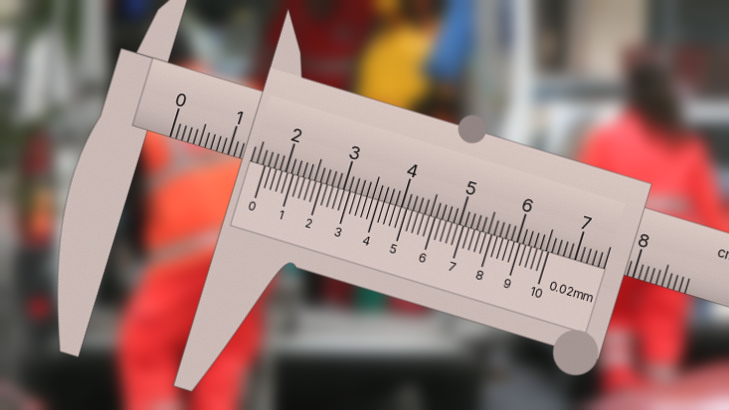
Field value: {"value": 16.4, "unit": "mm"}
